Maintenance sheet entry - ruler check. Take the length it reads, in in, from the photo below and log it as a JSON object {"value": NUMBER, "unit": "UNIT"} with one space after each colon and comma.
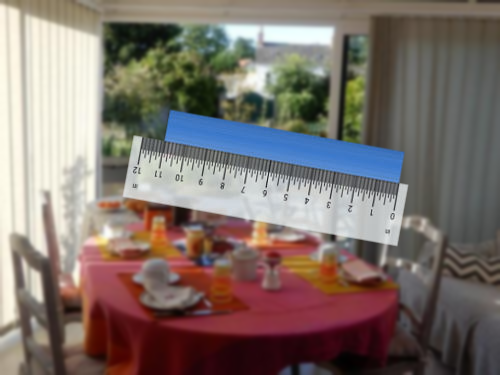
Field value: {"value": 11, "unit": "in"}
